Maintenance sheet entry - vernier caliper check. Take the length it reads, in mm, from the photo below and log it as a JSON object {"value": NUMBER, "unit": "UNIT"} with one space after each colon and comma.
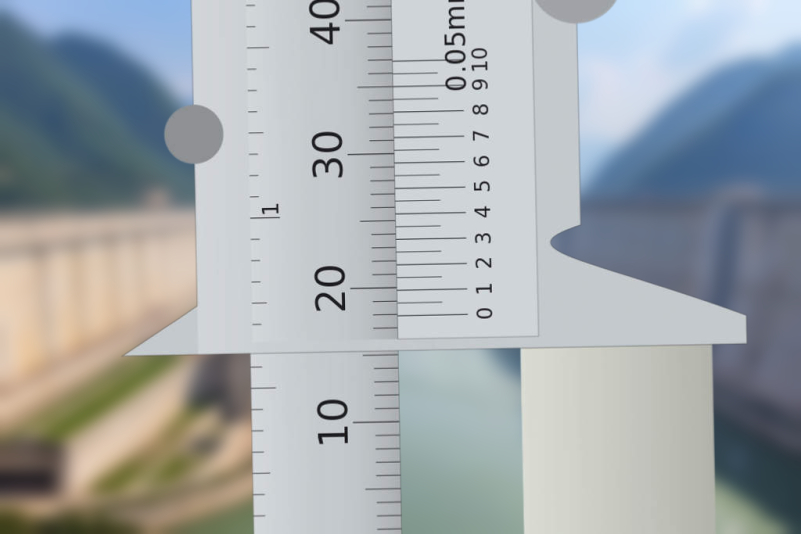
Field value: {"value": 17.9, "unit": "mm"}
